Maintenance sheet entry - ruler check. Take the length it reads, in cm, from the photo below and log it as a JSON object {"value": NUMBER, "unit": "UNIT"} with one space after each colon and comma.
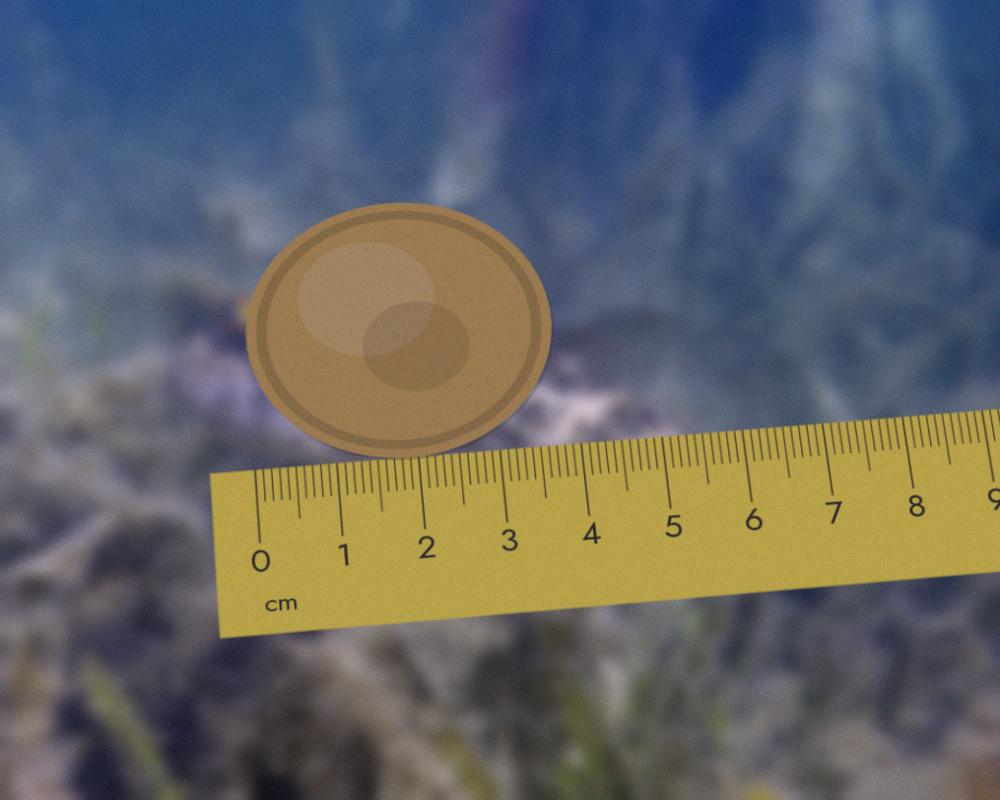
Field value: {"value": 3.8, "unit": "cm"}
